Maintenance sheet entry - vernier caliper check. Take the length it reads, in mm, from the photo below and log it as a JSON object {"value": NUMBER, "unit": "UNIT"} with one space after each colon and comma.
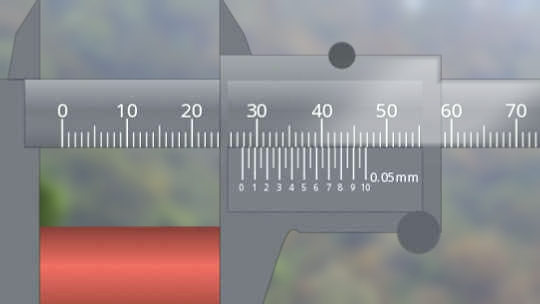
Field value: {"value": 27.8, "unit": "mm"}
